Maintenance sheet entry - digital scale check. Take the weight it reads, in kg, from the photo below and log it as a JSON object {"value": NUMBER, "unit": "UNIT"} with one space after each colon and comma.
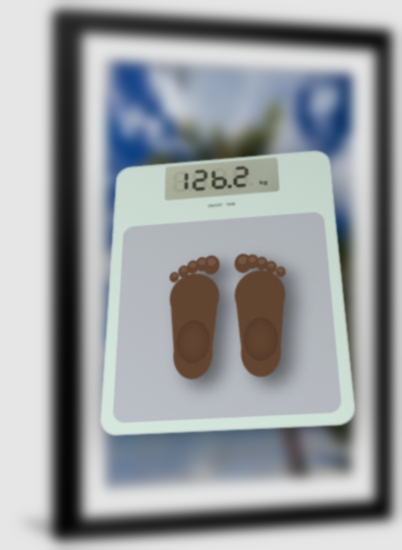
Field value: {"value": 126.2, "unit": "kg"}
